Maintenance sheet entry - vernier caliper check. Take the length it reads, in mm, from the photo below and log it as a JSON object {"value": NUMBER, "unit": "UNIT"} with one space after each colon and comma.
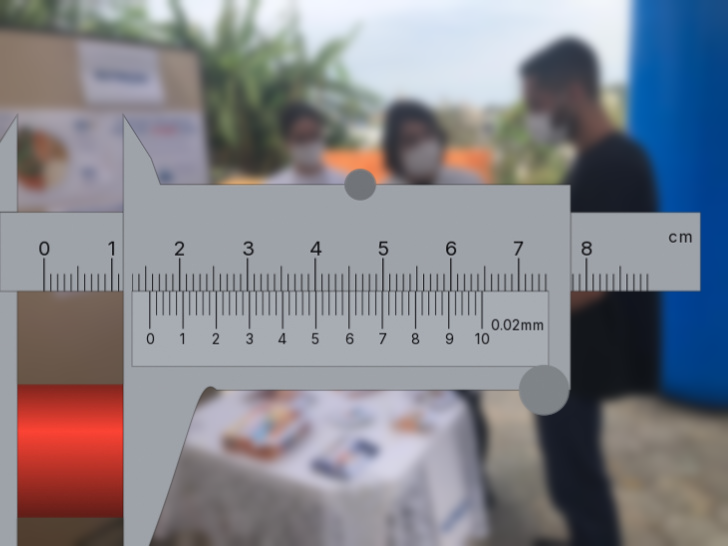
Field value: {"value": 15.6, "unit": "mm"}
